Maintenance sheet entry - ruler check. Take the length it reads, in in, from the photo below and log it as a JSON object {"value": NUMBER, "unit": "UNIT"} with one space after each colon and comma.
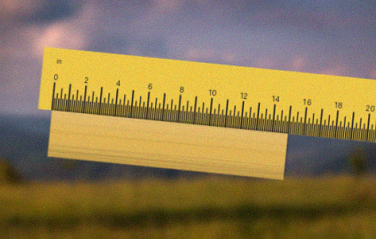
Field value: {"value": 15, "unit": "in"}
